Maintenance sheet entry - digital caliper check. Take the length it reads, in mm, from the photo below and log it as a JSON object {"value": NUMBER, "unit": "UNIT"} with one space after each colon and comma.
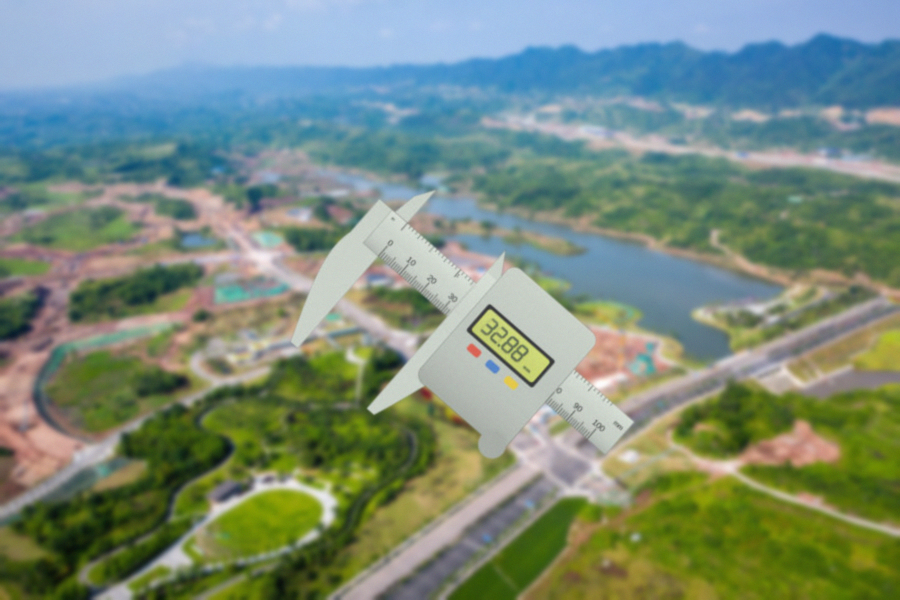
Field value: {"value": 32.88, "unit": "mm"}
